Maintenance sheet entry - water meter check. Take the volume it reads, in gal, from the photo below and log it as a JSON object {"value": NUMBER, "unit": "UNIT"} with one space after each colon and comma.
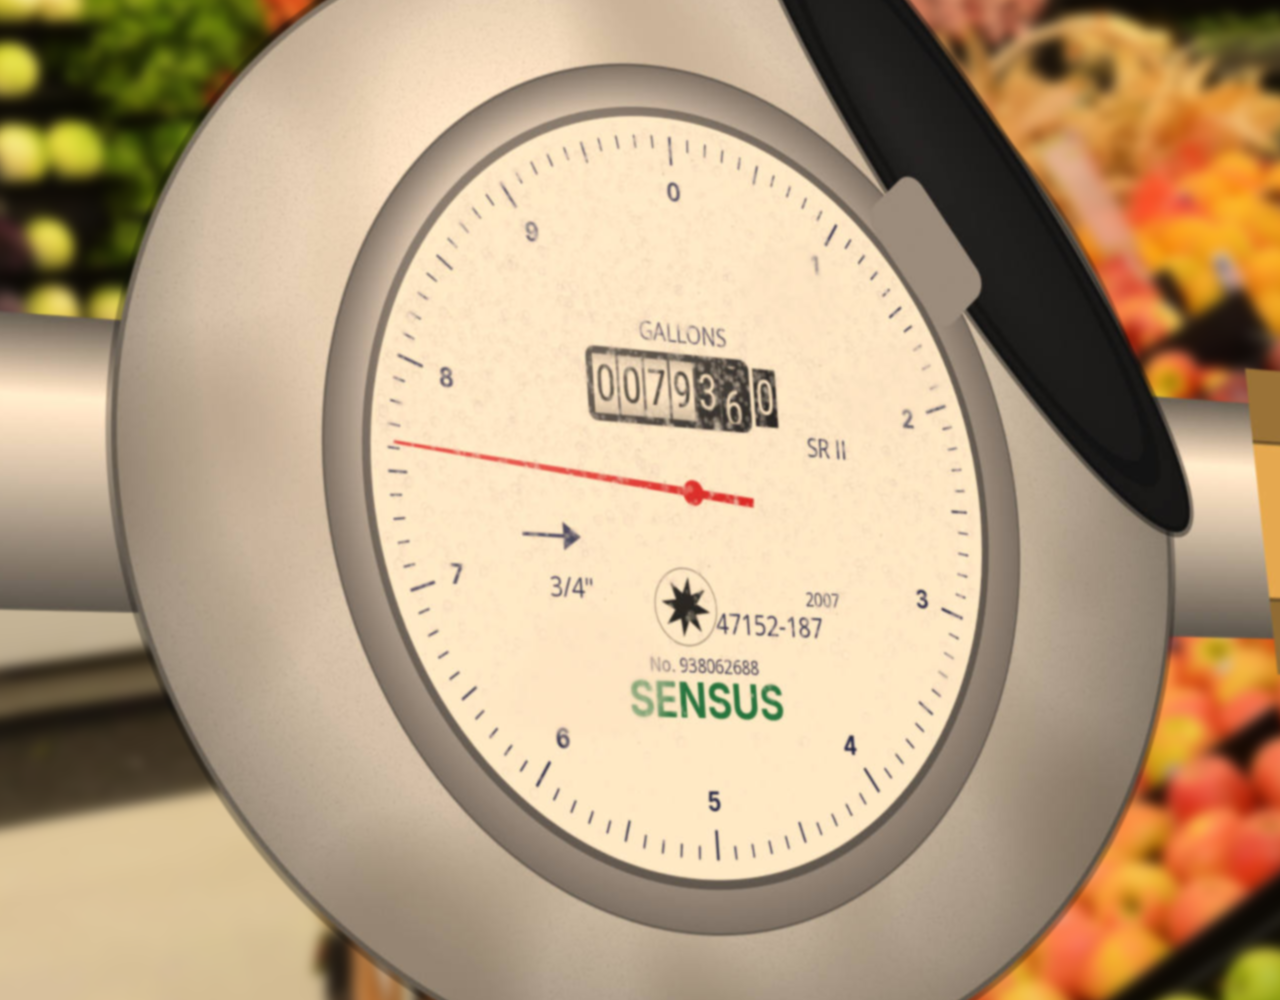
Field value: {"value": 79357.6, "unit": "gal"}
